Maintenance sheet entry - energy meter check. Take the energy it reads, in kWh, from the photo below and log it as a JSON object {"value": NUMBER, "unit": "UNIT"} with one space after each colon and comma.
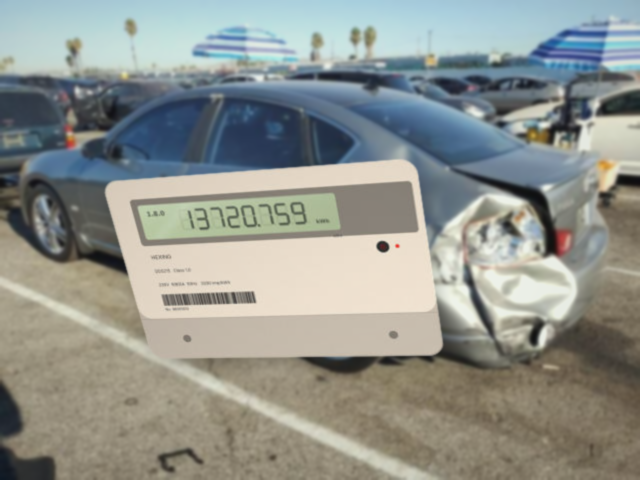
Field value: {"value": 13720.759, "unit": "kWh"}
